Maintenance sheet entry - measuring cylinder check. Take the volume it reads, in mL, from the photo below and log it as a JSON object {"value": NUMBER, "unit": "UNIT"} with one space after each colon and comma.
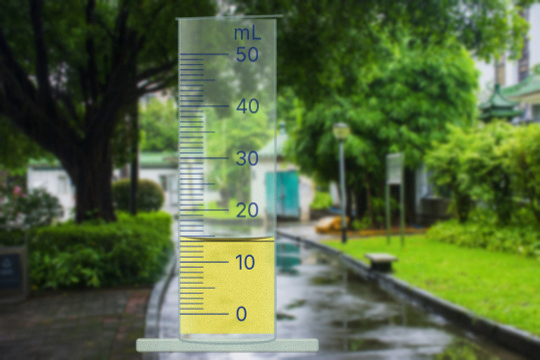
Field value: {"value": 14, "unit": "mL"}
